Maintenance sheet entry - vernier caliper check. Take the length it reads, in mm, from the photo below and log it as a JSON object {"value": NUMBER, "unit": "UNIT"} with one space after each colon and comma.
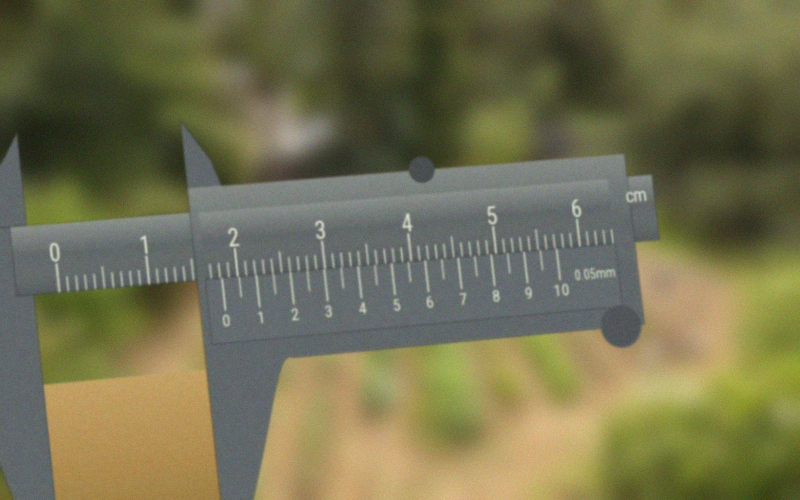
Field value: {"value": 18.2, "unit": "mm"}
